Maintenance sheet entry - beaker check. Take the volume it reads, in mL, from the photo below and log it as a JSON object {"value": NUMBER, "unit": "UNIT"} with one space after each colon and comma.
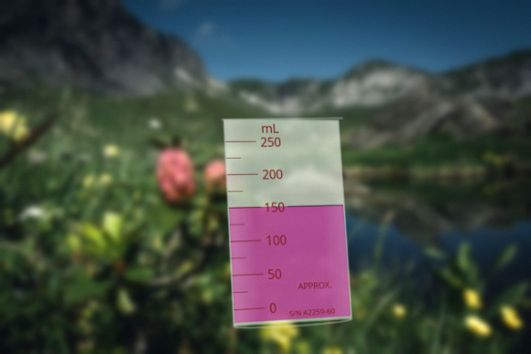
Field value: {"value": 150, "unit": "mL"}
